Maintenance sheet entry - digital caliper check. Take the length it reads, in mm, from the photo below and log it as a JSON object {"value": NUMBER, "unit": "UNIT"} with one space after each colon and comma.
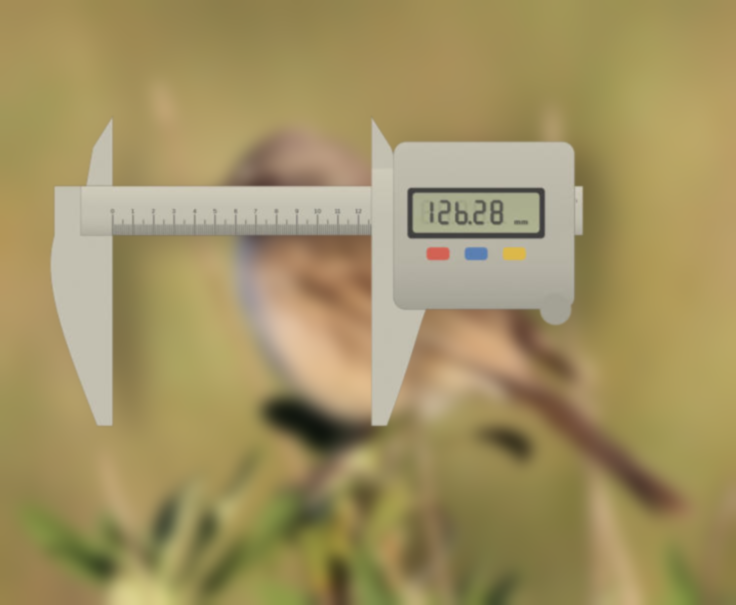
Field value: {"value": 126.28, "unit": "mm"}
